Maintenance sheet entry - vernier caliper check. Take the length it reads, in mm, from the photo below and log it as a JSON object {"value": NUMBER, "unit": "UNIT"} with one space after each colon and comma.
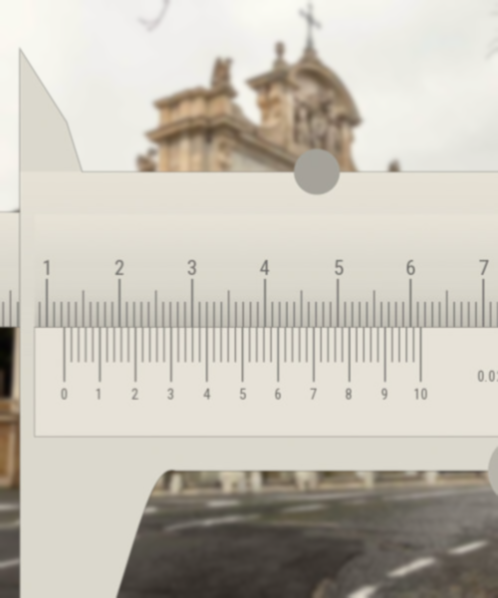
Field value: {"value": 12.4, "unit": "mm"}
